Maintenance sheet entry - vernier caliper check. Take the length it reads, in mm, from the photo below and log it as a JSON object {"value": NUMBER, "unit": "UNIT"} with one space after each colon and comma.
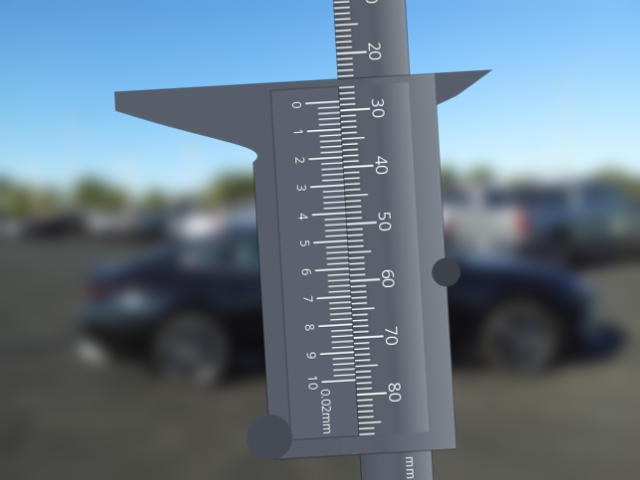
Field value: {"value": 28.4, "unit": "mm"}
